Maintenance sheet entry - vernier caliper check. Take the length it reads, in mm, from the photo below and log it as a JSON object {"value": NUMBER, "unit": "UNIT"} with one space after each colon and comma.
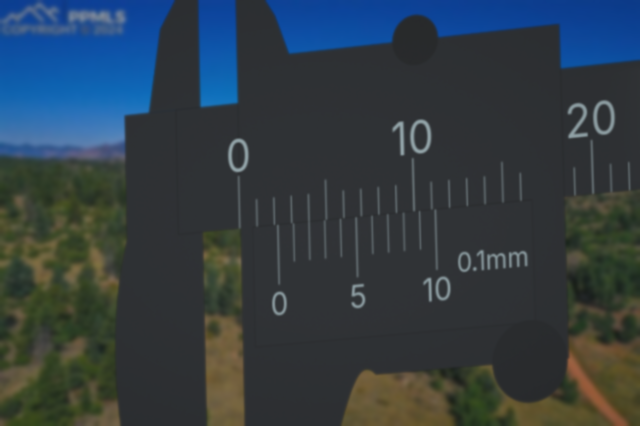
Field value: {"value": 2.2, "unit": "mm"}
